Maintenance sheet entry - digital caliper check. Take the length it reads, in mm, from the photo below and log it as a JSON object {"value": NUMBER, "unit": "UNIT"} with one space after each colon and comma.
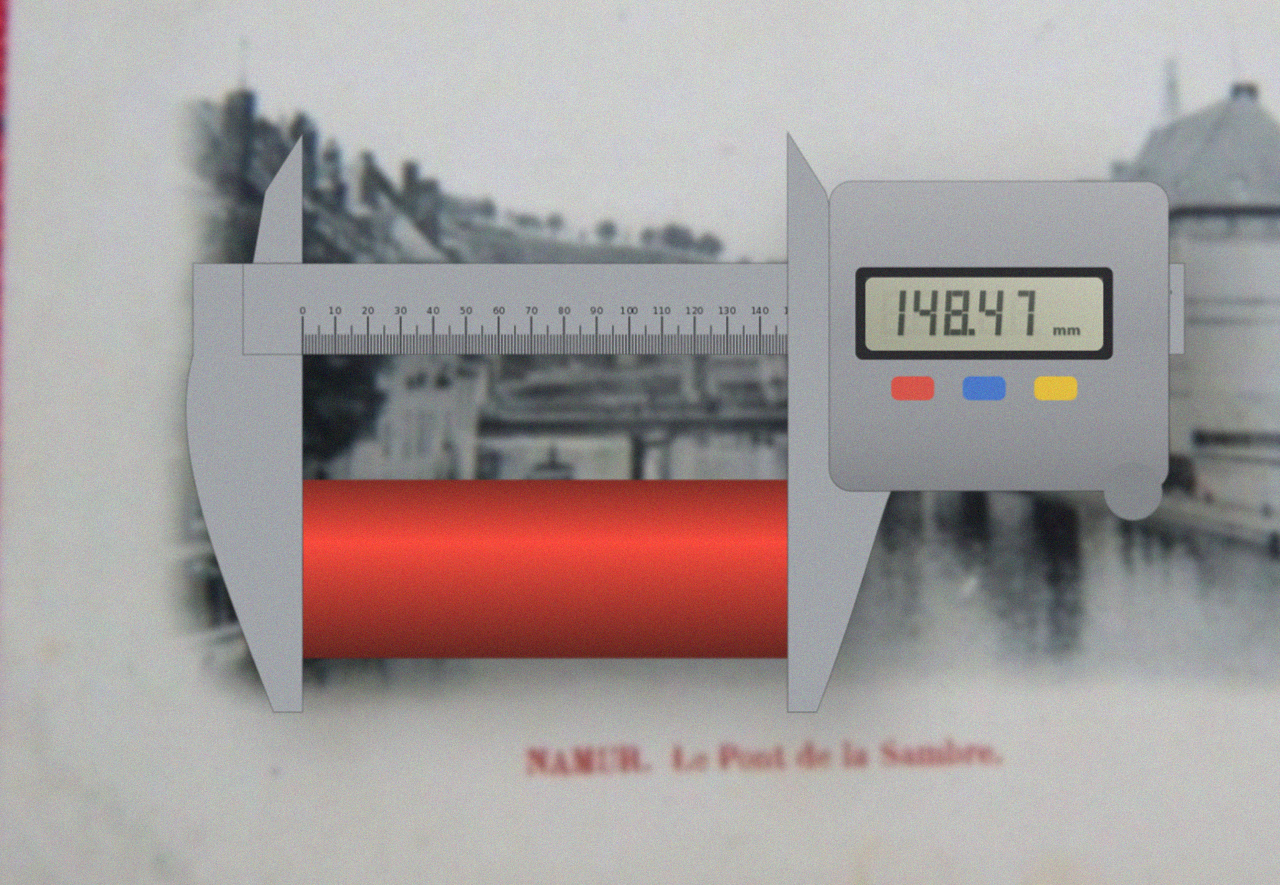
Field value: {"value": 148.47, "unit": "mm"}
